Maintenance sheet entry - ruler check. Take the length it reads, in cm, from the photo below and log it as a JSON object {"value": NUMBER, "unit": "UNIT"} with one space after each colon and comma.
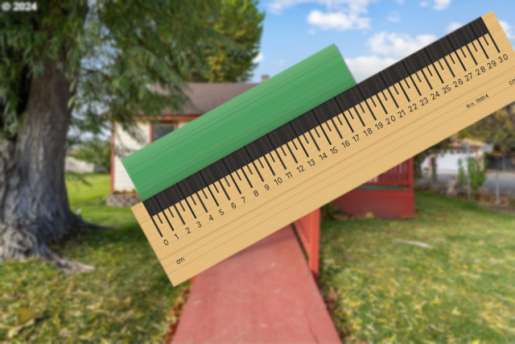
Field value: {"value": 19, "unit": "cm"}
